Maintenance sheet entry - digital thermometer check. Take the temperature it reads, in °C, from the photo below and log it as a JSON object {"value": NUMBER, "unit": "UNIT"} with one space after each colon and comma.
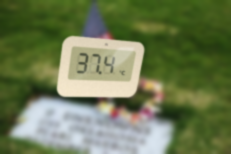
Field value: {"value": 37.4, "unit": "°C"}
